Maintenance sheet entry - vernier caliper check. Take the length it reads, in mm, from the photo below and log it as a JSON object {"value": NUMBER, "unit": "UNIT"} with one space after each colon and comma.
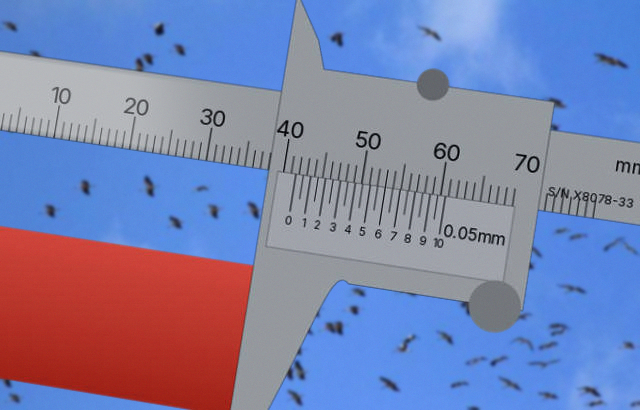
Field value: {"value": 41.6, "unit": "mm"}
